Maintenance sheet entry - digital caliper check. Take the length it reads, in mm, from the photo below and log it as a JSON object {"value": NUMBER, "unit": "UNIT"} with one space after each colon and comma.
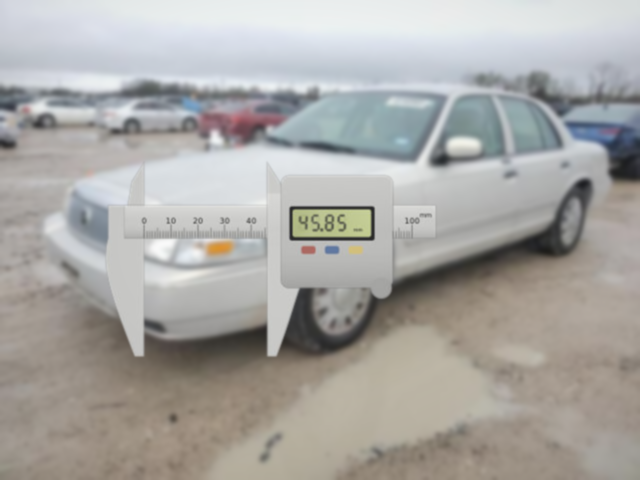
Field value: {"value": 45.85, "unit": "mm"}
